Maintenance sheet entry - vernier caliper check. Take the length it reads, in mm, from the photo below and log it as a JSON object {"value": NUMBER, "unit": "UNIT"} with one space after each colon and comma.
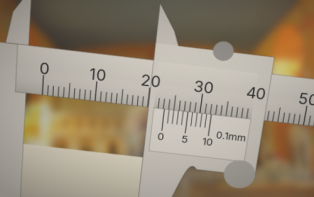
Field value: {"value": 23.2, "unit": "mm"}
